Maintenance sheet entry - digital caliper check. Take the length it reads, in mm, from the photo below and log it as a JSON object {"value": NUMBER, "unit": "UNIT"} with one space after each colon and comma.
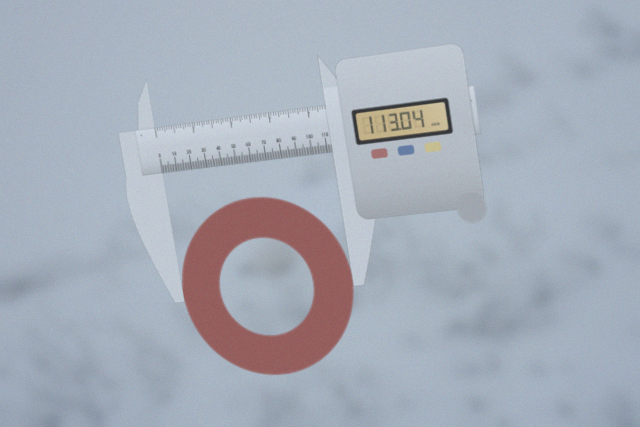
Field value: {"value": 113.04, "unit": "mm"}
